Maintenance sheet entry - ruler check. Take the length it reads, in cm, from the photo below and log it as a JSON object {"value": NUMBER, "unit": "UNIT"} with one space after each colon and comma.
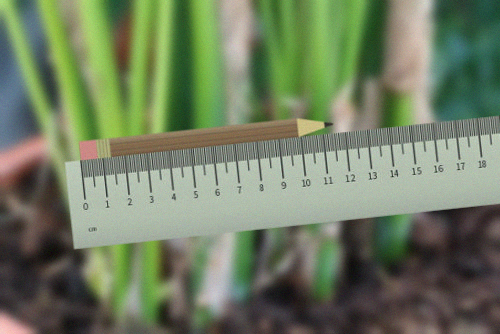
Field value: {"value": 11.5, "unit": "cm"}
